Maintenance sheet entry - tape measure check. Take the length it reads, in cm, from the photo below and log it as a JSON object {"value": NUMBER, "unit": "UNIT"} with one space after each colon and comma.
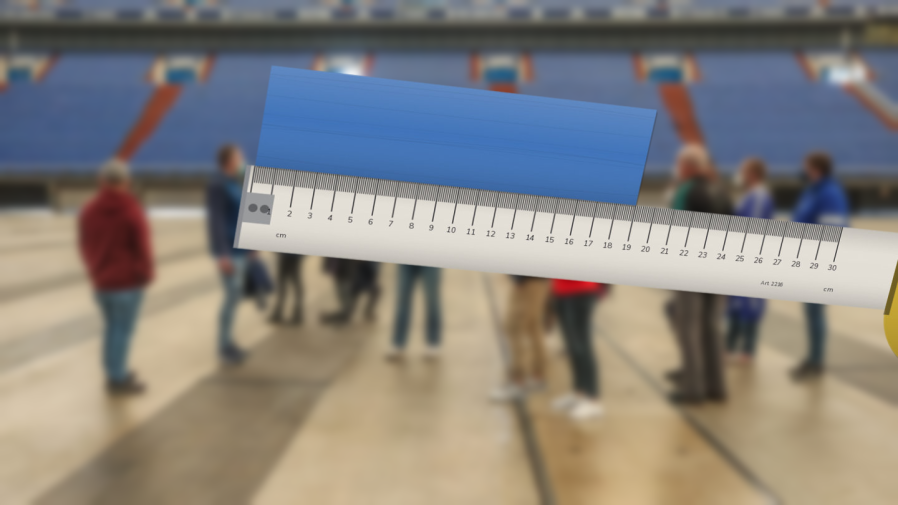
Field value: {"value": 19, "unit": "cm"}
